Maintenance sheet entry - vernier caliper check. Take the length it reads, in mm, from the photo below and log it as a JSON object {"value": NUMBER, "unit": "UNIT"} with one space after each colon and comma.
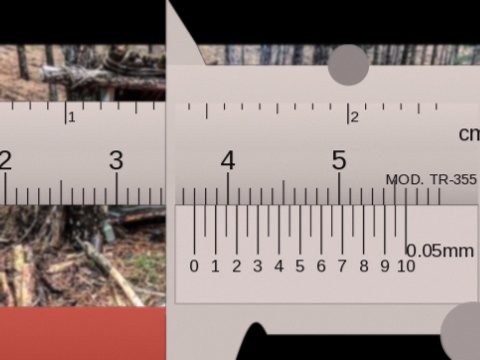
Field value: {"value": 37.0, "unit": "mm"}
